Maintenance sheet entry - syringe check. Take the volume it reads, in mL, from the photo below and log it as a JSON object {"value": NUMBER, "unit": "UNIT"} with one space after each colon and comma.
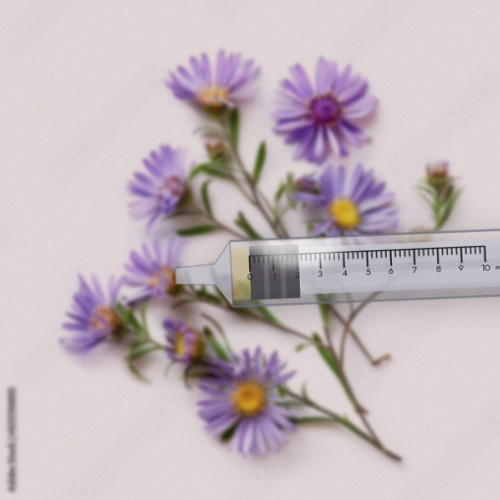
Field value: {"value": 0, "unit": "mL"}
